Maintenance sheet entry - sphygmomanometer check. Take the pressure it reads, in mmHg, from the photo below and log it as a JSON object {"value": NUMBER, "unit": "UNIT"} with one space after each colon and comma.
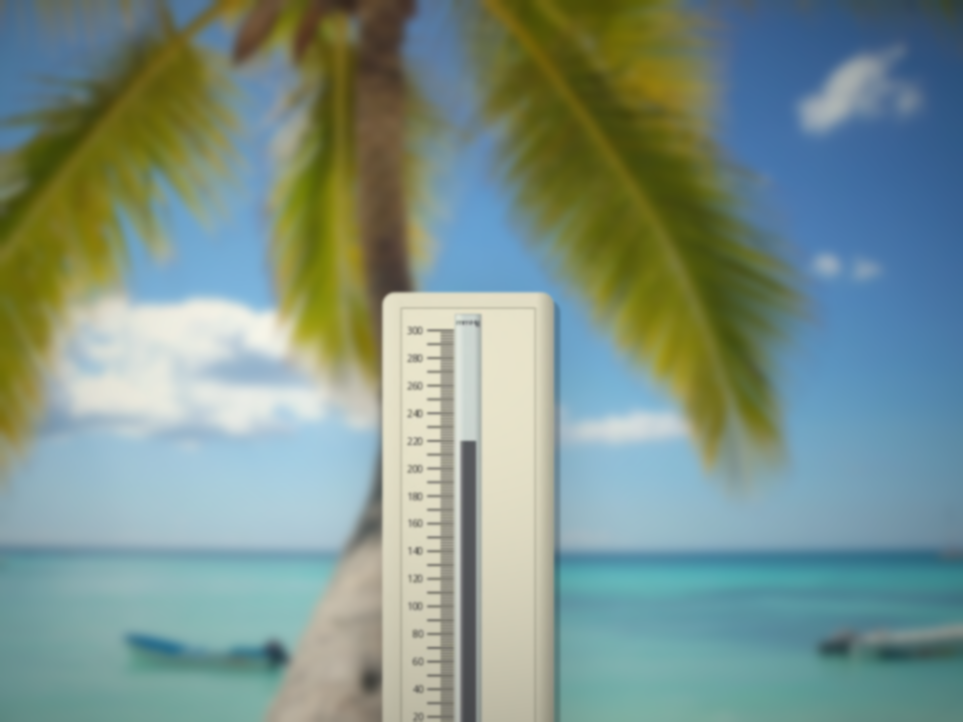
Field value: {"value": 220, "unit": "mmHg"}
